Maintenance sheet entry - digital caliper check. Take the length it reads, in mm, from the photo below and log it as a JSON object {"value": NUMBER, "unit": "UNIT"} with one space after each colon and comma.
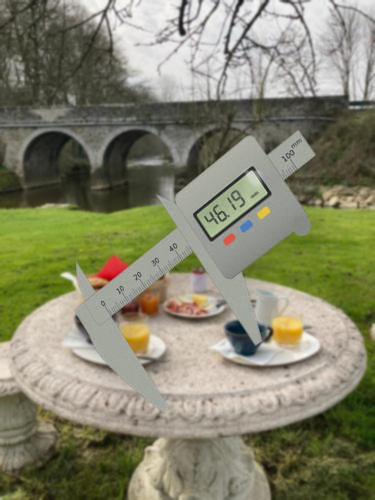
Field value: {"value": 46.19, "unit": "mm"}
